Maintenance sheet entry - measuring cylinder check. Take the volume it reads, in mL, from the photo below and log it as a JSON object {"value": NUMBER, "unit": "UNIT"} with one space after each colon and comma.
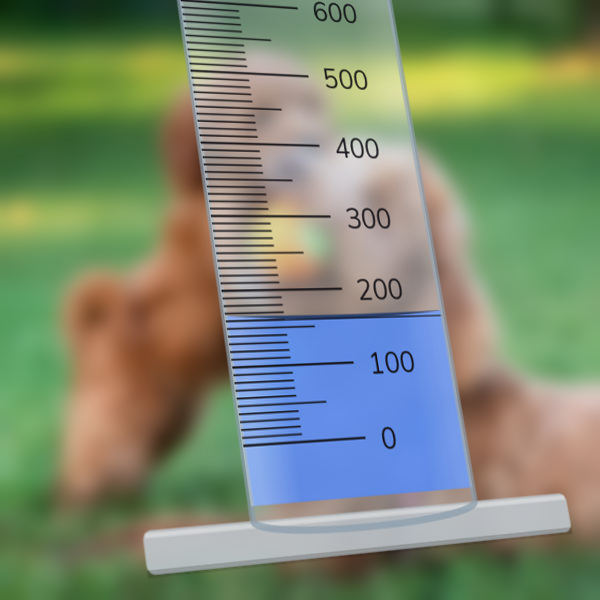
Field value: {"value": 160, "unit": "mL"}
